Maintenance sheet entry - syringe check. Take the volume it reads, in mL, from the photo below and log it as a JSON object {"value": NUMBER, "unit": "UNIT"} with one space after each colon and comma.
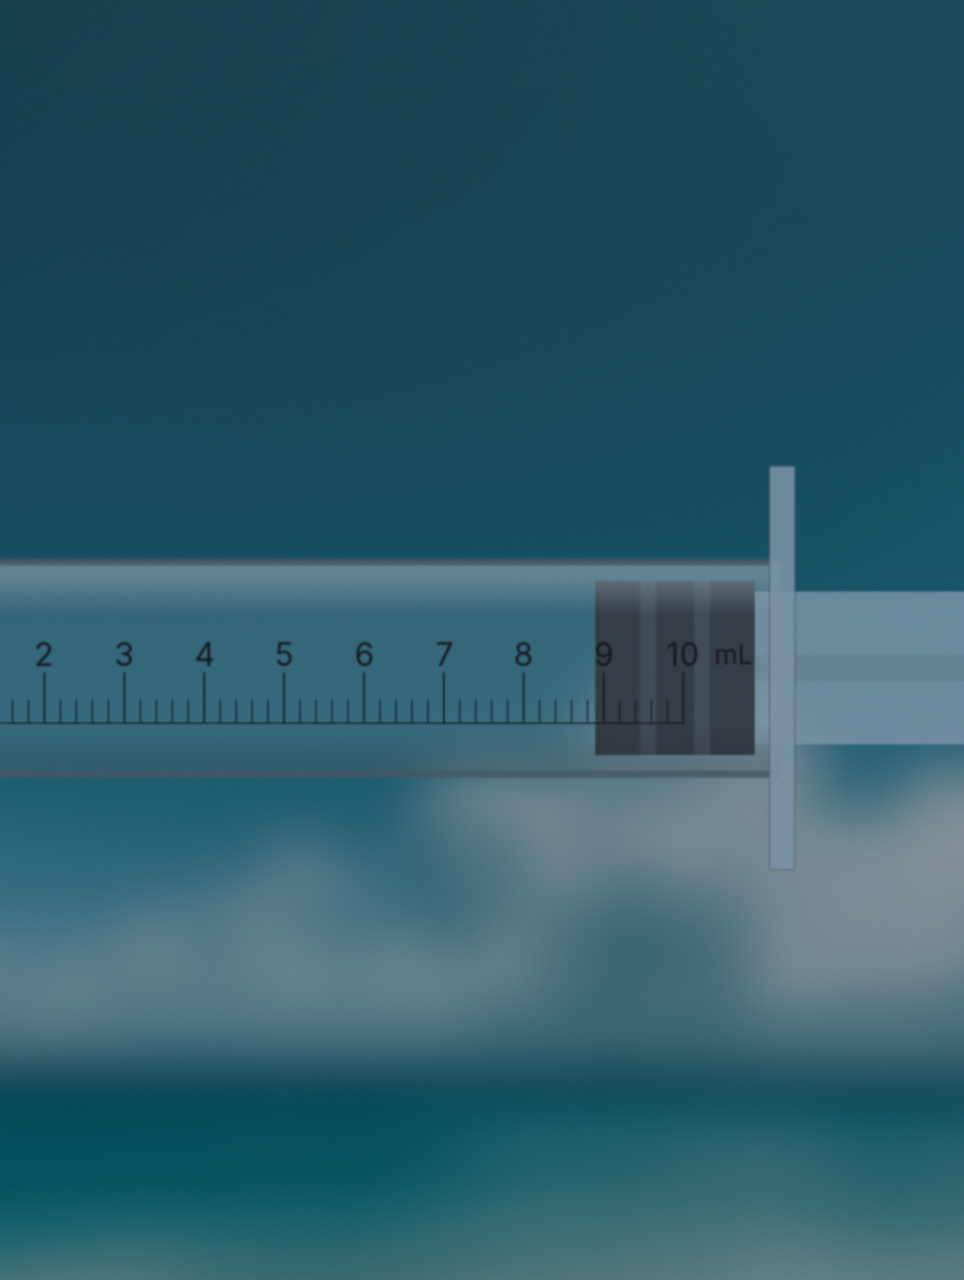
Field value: {"value": 8.9, "unit": "mL"}
